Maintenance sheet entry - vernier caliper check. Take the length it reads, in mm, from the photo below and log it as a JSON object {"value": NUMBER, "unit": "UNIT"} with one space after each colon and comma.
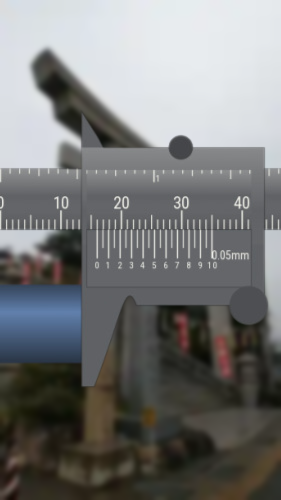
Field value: {"value": 16.0, "unit": "mm"}
